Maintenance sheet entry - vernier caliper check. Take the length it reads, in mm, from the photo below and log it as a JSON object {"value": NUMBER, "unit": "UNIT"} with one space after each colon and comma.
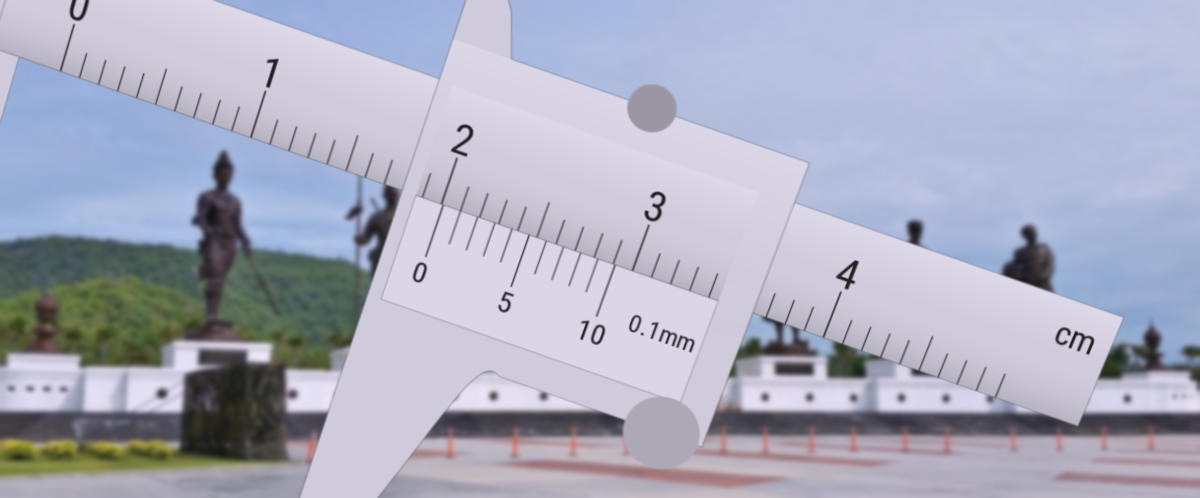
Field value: {"value": 20.1, "unit": "mm"}
